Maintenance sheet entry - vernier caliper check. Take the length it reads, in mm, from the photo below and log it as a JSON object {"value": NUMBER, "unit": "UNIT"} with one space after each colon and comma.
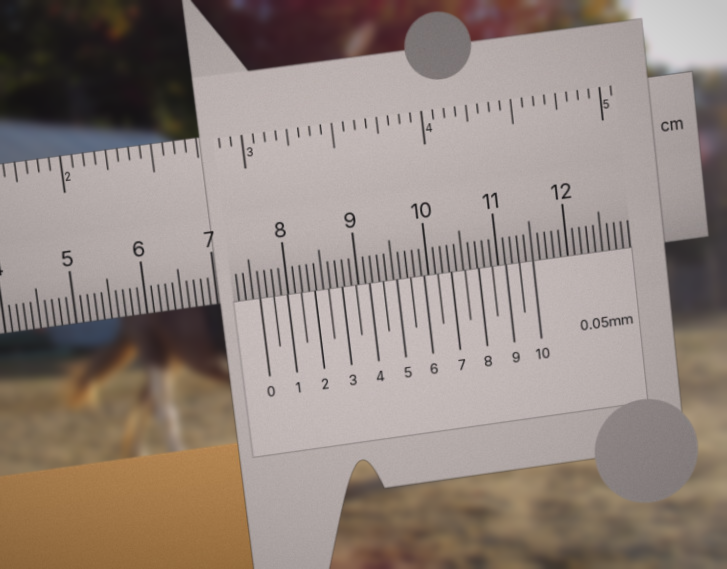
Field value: {"value": 76.0, "unit": "mm"}
